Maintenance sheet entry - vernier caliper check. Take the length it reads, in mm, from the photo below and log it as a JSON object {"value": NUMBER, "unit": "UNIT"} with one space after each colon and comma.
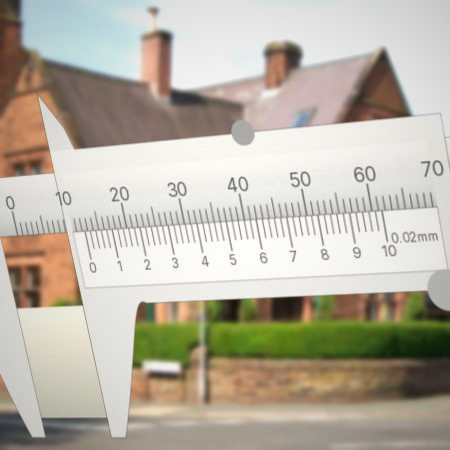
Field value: {"value": 12.5, "unit": "mm"}
